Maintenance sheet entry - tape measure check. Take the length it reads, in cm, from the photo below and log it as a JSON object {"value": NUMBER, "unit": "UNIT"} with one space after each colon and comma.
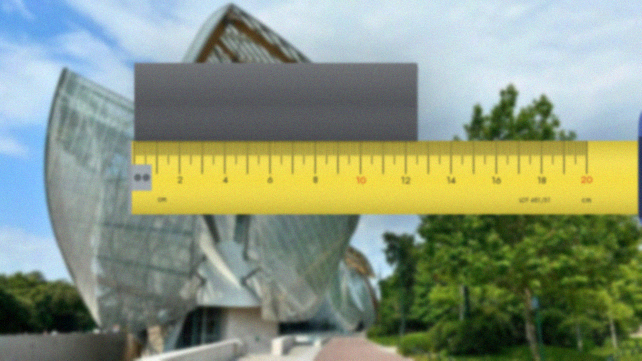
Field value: {"value": 12.5, "unit": "cm"}
